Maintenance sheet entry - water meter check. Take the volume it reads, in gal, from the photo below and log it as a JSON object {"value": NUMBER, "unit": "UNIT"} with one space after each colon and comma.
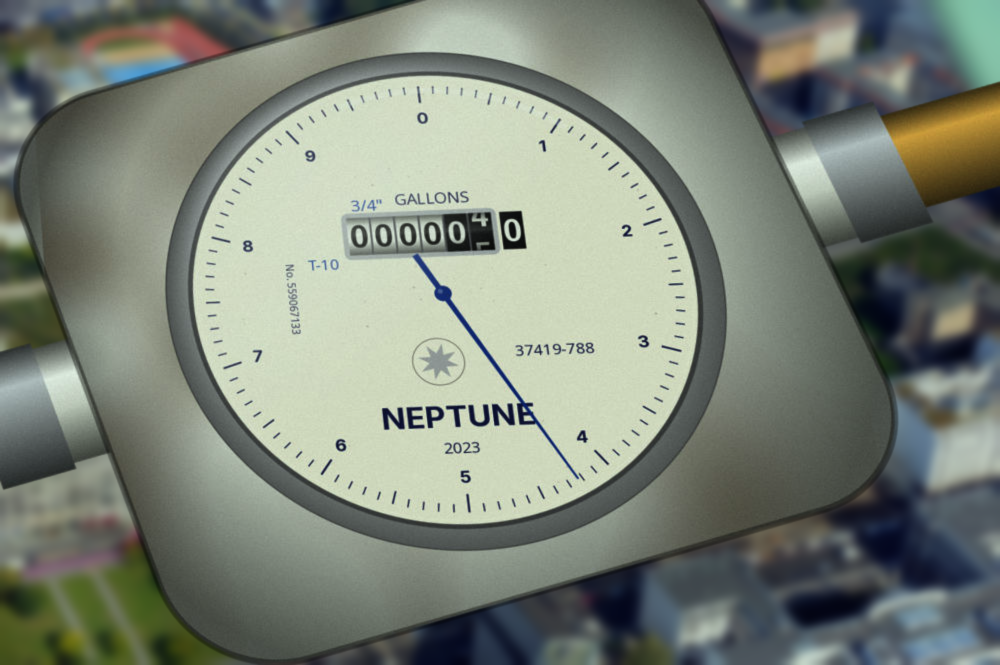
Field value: {"value": 44.2, "unit": "gal"}
